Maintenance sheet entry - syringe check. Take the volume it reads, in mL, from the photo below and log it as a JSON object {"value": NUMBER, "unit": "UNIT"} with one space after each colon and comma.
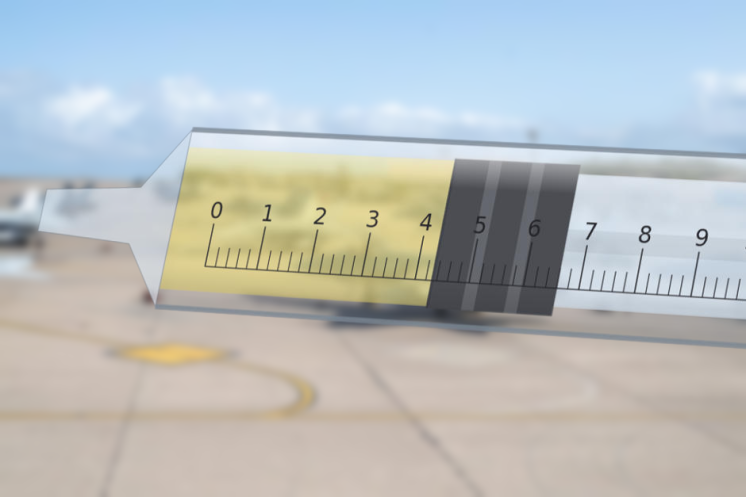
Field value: {"value": 4.3, "unit": "mL"}
